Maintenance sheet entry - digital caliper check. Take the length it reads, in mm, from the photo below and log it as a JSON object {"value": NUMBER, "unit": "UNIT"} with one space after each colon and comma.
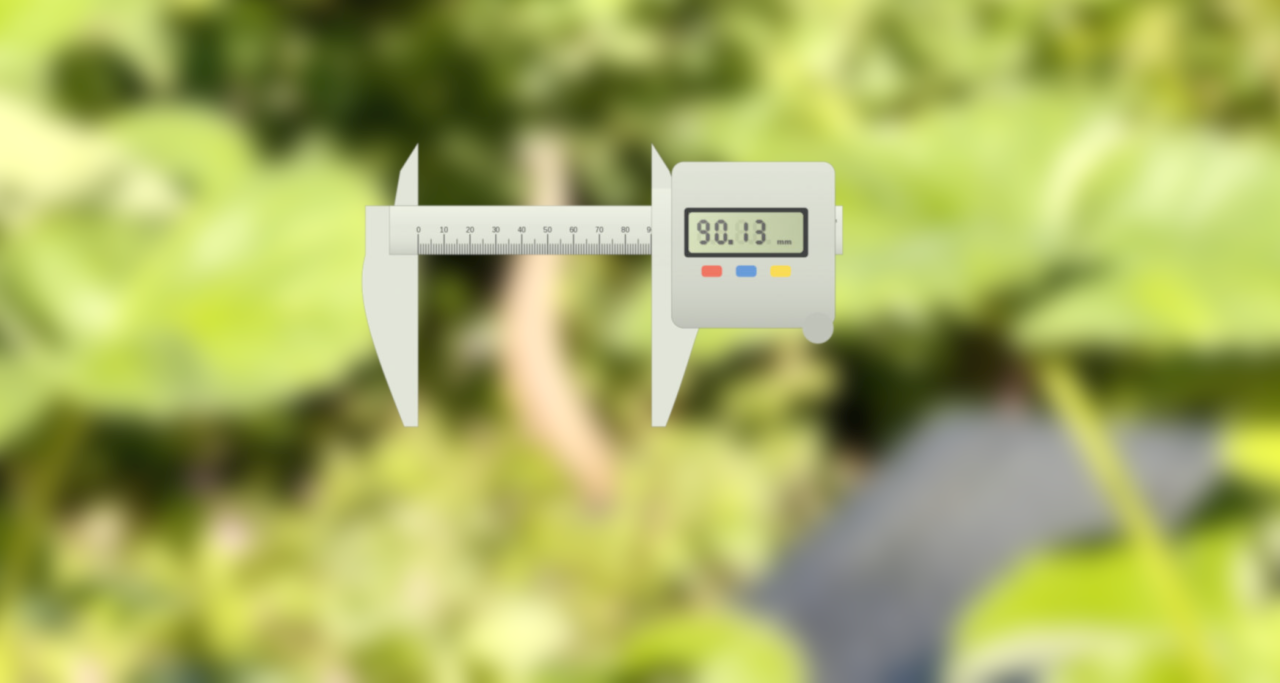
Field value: {"value": 90.13, "unit": "mm"}
